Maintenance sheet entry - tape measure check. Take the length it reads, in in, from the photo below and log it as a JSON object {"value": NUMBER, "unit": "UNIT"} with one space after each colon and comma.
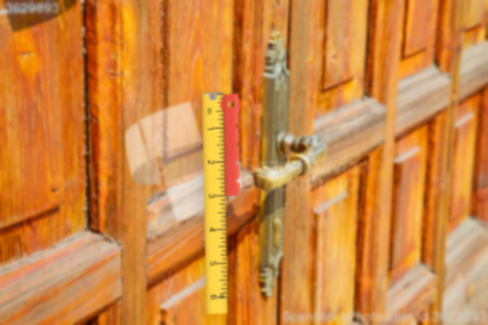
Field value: {"value": 3, "unit": "in"}
